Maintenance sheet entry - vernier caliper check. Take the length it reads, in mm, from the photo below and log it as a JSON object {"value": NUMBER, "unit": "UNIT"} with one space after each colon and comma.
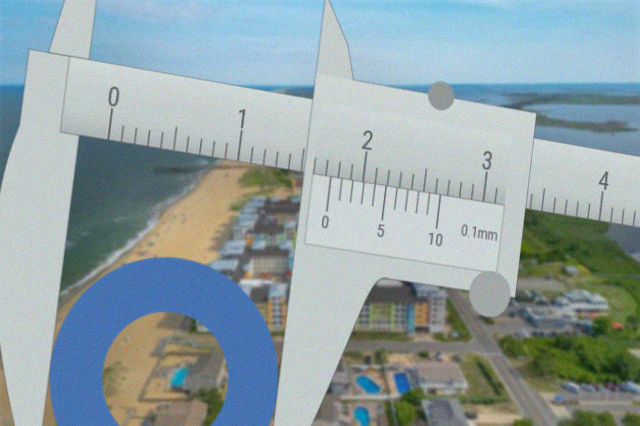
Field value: {"value": 17.4, "unit": "mm"}
